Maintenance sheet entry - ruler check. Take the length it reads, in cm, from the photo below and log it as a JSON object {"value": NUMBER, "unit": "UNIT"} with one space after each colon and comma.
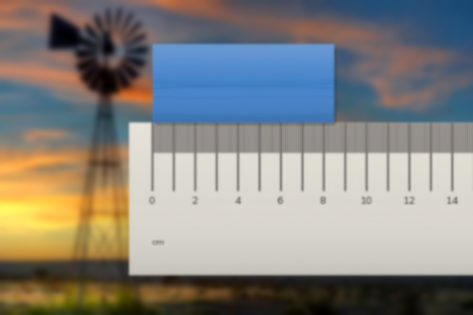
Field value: {"value": 8.5, "unit": "cm"}
